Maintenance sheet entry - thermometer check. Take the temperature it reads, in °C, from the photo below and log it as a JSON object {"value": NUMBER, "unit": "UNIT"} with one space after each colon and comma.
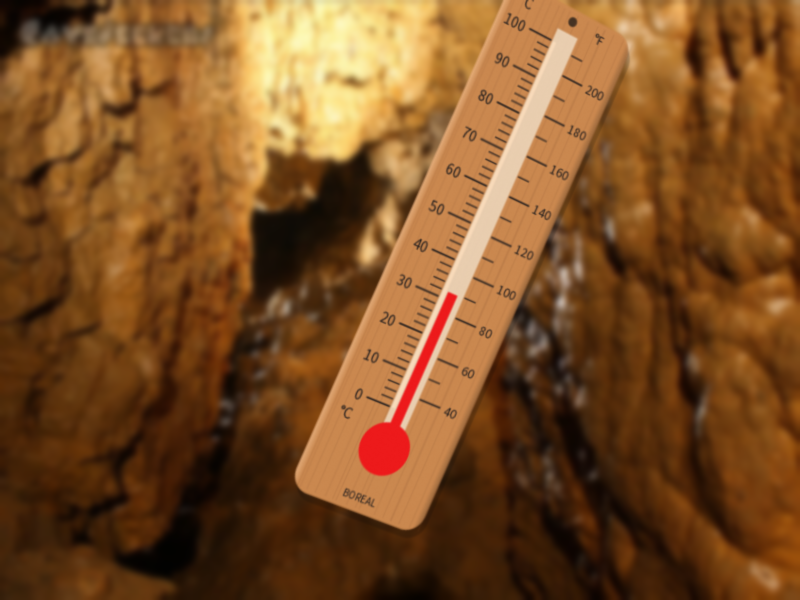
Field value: {"value": 32, "unit": "°C"}
